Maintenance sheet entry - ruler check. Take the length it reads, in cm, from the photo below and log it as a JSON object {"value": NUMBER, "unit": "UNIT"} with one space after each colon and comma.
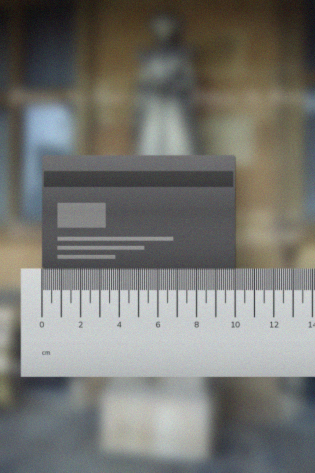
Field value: {"value": 10, "unit": "cm"}
